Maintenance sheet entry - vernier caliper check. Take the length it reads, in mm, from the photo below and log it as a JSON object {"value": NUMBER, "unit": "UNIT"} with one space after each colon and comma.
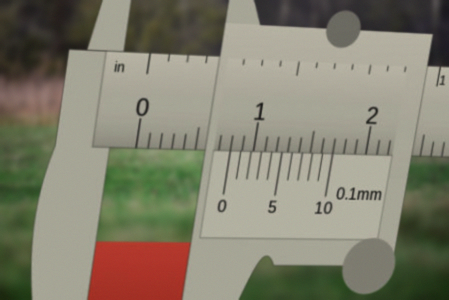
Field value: {"value": 8.0, "unit": "mm"}
